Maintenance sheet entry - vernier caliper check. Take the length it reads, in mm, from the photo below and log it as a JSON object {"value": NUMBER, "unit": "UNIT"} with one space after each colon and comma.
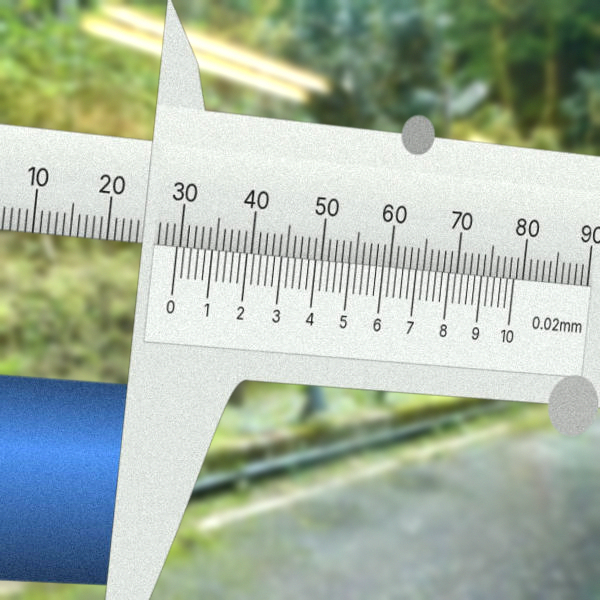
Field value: {"value": 29.6, "unit": "mm"}
